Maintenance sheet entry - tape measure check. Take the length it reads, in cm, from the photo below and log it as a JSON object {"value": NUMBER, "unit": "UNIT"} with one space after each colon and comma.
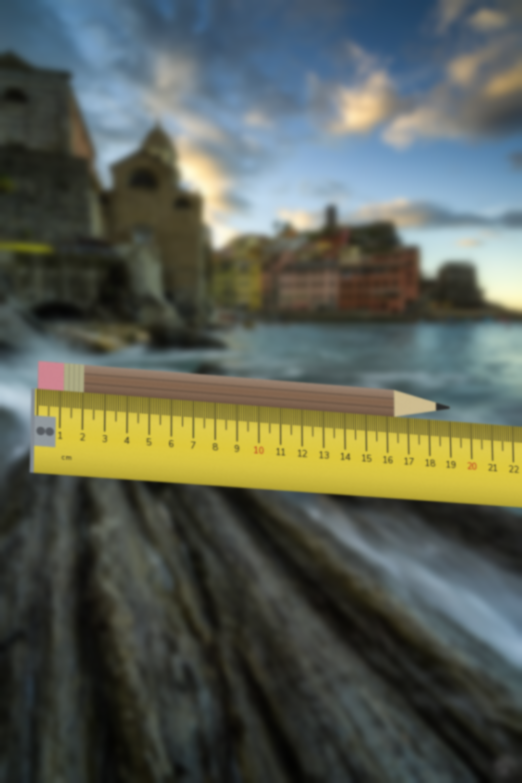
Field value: {"value": 19, "unit": "cm"}
